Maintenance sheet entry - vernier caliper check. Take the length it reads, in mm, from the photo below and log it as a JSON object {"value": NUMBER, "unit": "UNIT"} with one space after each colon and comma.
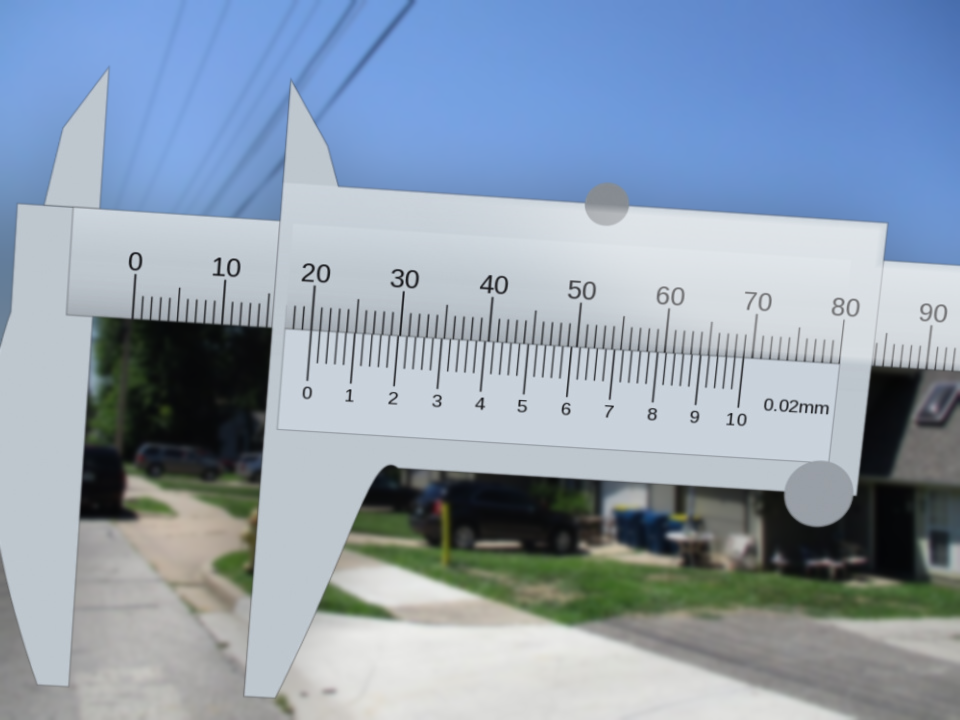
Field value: {"value": 20.0, "unit": "mm"}
